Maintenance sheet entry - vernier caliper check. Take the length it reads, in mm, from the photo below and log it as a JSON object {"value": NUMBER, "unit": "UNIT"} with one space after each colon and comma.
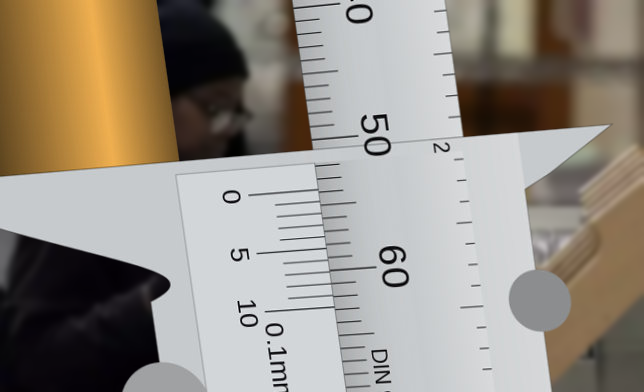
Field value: {"value": 53.8, "unit": "mm"}
